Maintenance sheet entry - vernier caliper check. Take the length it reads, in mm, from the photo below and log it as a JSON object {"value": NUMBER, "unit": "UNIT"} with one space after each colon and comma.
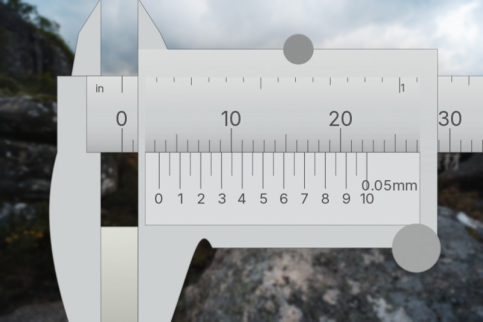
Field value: {"value": 3.4, "unit": "mm"}
